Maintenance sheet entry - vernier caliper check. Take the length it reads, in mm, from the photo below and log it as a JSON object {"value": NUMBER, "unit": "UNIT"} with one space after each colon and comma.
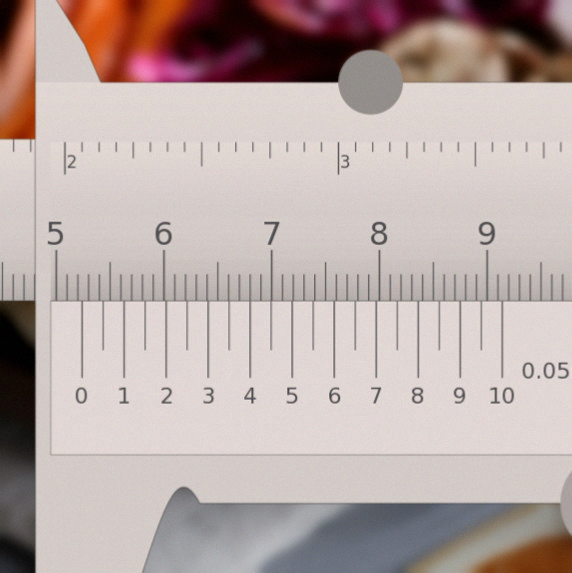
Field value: {"value": 52.4, "unit": "mm"}
